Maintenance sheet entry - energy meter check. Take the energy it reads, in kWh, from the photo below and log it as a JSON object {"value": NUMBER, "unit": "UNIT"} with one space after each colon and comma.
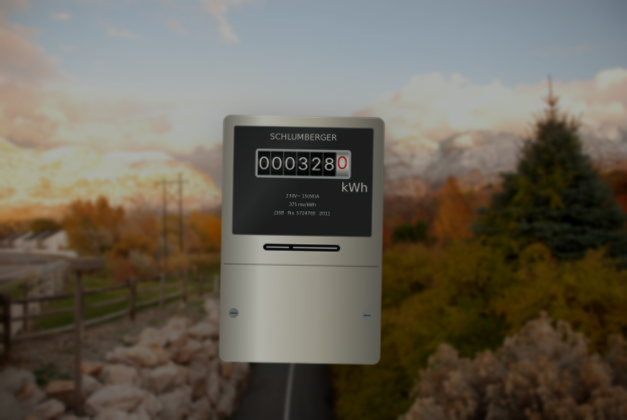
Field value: {"value": 328.0, "unit": "kWh"}
